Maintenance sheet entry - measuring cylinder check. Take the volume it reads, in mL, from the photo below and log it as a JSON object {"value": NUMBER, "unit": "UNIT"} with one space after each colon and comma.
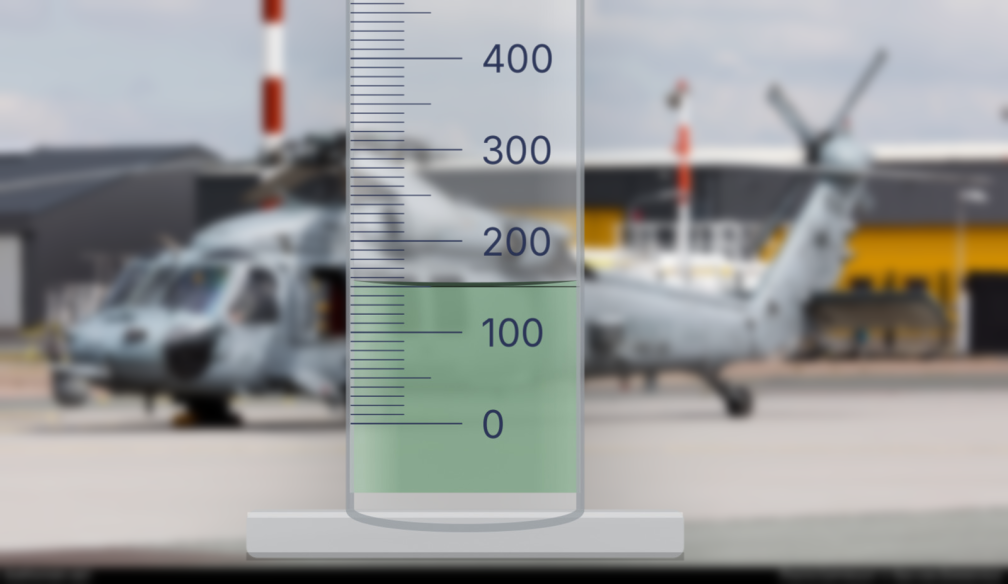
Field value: {"value": 150, "unit": "mL"}
